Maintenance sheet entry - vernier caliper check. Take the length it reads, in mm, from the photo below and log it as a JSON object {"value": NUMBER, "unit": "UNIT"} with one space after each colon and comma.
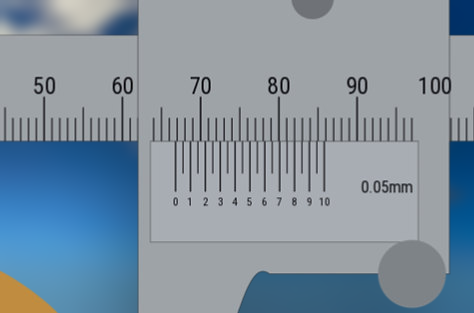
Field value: {"value": 66.8, "unit": "mm"}
